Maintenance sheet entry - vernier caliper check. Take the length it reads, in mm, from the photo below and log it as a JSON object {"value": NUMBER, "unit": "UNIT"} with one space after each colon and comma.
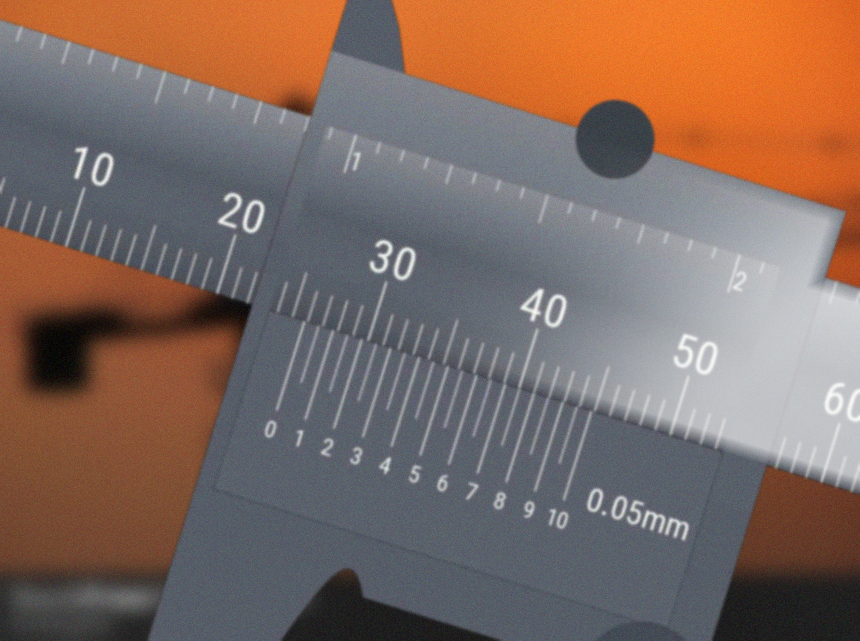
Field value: {"value": 25.8, "unit": "mm"}
